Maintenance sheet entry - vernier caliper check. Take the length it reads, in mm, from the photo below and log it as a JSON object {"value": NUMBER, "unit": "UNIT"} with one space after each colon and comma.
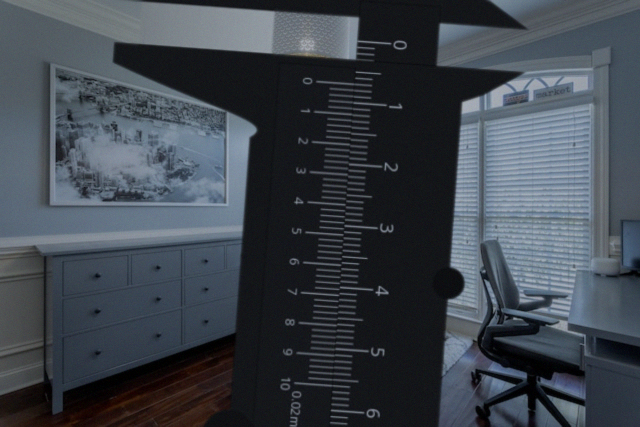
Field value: {"value": 7.0, "unit": "mm"}
